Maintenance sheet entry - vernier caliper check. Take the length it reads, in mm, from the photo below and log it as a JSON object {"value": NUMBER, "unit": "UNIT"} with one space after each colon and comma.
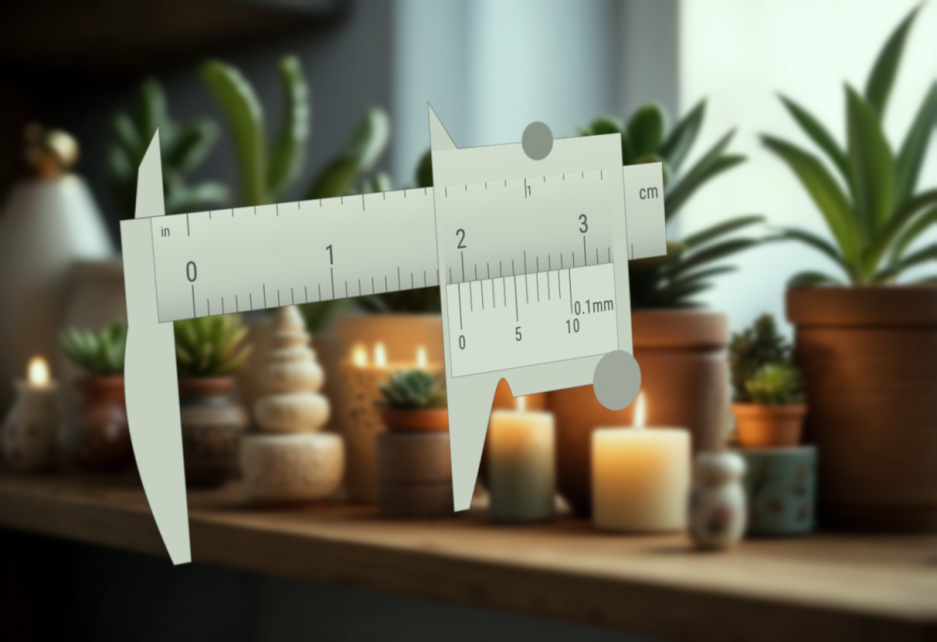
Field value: {"value": 19.6, "unit": "mm"}
